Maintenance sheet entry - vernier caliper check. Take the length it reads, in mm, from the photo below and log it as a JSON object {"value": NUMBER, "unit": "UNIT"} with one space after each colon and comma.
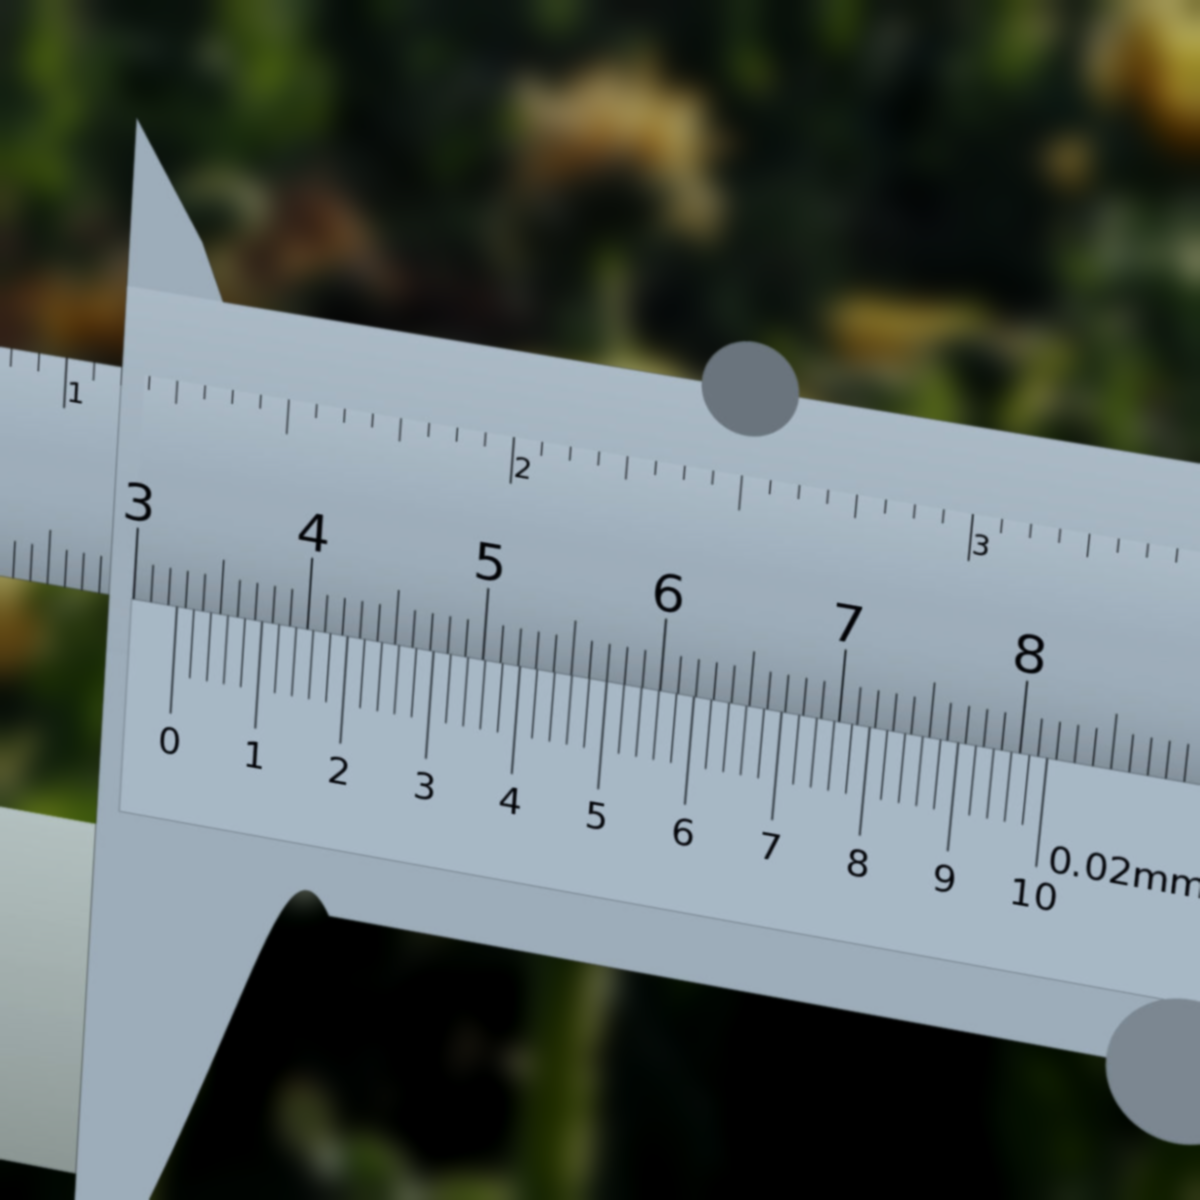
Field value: {"value": 32.5, "unit": "mm"}
